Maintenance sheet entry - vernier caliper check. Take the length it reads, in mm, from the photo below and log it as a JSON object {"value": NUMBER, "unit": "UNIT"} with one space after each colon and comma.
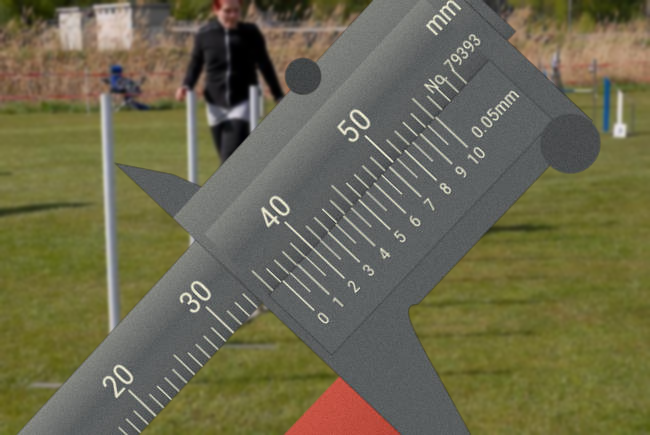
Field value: {"value": 36.2, "unit": "mm"}
